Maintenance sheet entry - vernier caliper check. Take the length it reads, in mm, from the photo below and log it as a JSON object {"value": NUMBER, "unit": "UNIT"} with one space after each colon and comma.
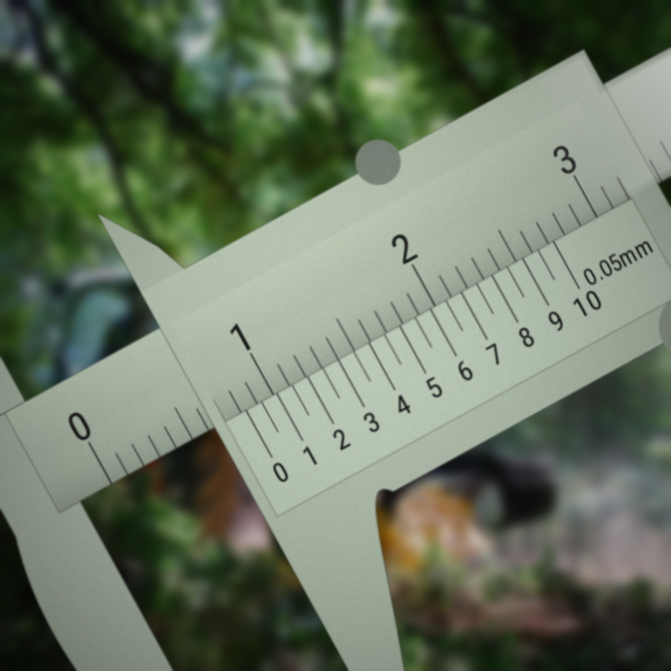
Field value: {"value": 8.3, "unit": "mm"}
